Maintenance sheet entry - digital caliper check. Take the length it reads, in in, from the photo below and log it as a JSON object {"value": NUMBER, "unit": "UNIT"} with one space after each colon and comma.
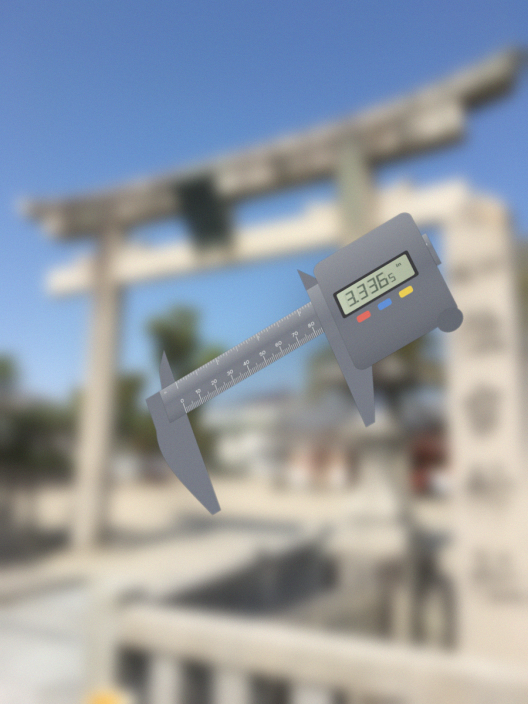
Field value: {"value": 3.3365, "unit": "in"}
